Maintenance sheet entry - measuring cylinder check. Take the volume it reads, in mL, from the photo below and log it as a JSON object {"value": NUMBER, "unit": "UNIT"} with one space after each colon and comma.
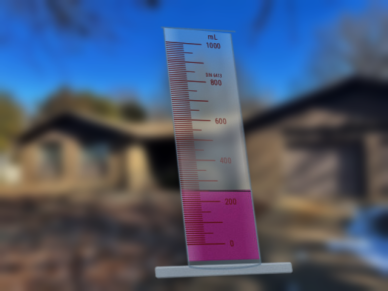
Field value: {"value": 250, "unit": "mL"}
